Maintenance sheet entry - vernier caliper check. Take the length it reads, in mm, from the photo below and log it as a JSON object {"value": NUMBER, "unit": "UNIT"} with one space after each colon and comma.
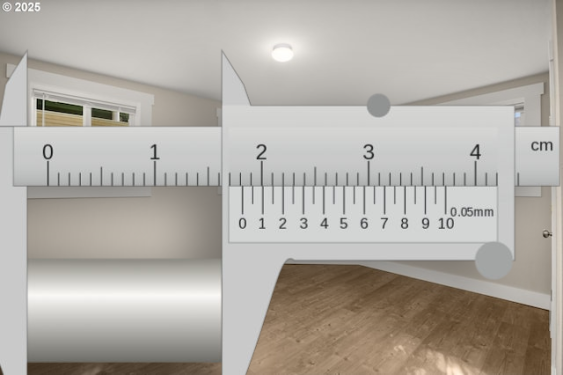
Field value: {"value": 18.2, "unit": "mm"}
